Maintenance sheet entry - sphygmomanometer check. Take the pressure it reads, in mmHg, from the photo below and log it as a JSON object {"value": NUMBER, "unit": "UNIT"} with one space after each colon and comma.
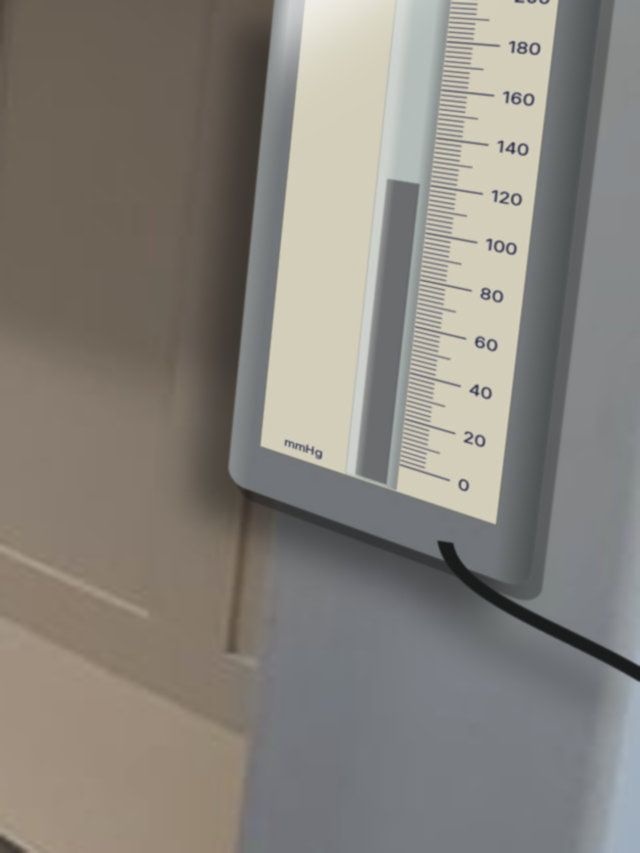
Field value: {"value": 120, "unit": "mmHg"}
